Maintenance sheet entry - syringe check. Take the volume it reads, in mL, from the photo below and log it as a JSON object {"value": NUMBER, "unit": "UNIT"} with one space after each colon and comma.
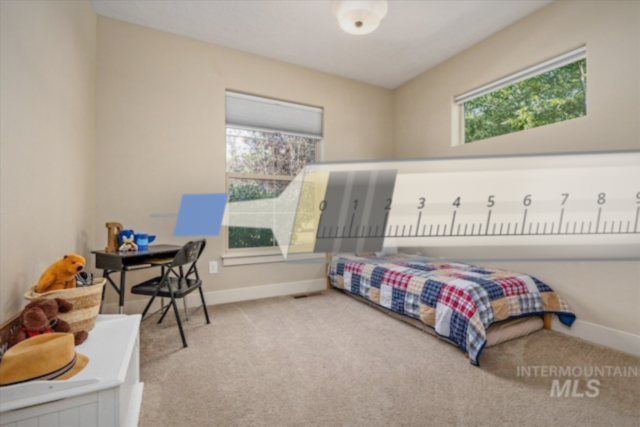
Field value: {"value": 0, "unit": "mL"}
